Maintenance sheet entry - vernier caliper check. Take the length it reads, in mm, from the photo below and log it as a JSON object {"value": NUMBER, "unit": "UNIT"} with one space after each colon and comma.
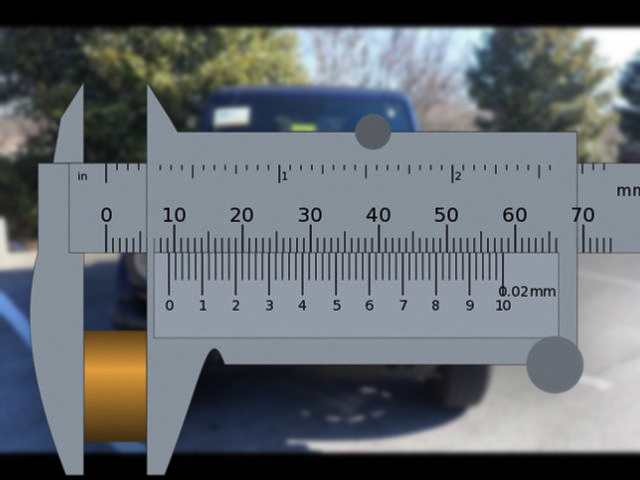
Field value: {"value": 9.2, "unit": "mm"}
